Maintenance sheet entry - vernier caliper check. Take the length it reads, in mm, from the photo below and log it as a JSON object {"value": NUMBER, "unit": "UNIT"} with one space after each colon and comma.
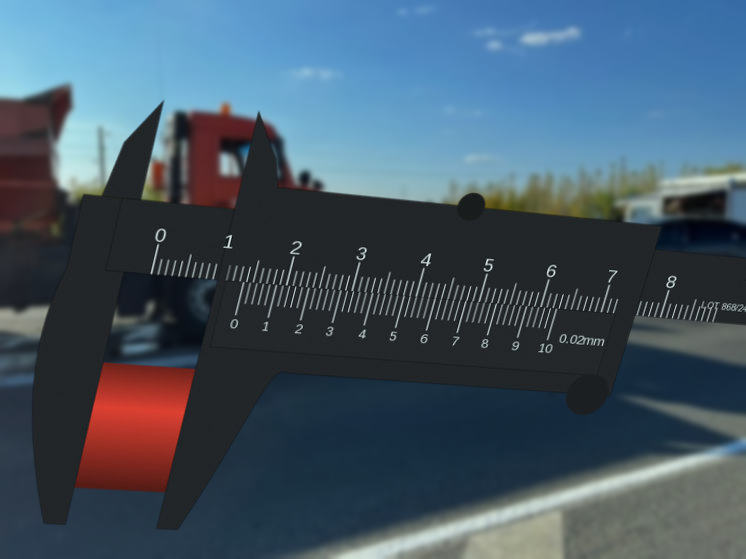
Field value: {"value": 13.6, "unit": "mm"}
